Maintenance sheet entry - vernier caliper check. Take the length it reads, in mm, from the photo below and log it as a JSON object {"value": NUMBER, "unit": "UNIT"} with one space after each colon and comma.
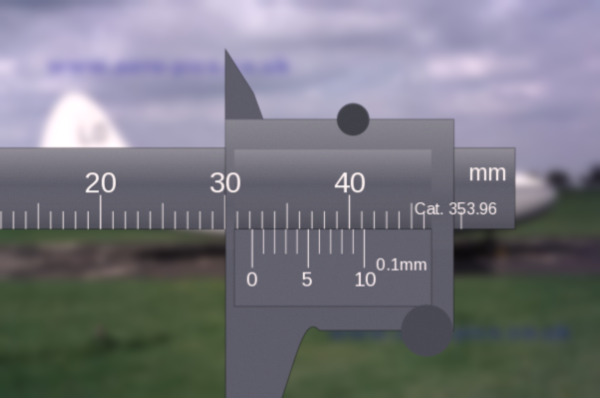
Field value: {"value": 32.2, "unit": "mm"}
